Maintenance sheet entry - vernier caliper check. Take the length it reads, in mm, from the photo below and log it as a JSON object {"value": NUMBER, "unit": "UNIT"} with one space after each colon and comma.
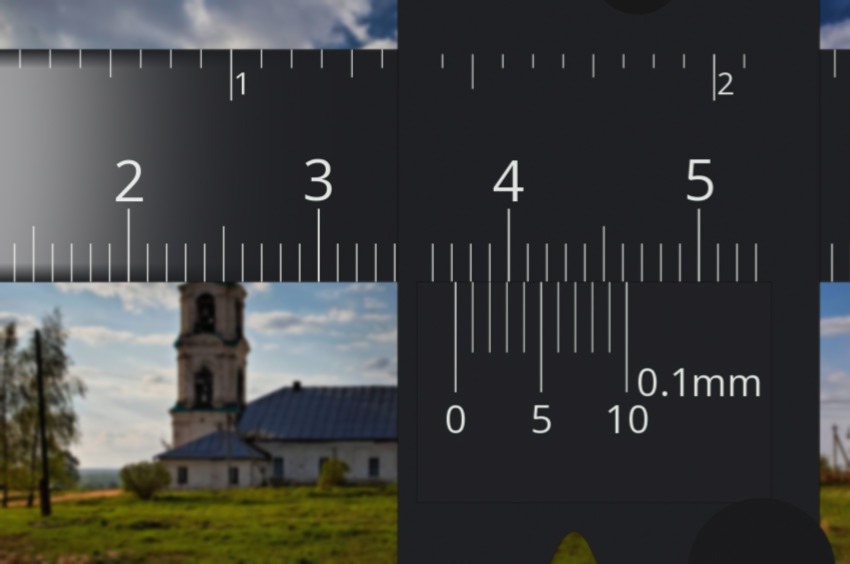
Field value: {"value": 37.2, "unit": "mm"}
